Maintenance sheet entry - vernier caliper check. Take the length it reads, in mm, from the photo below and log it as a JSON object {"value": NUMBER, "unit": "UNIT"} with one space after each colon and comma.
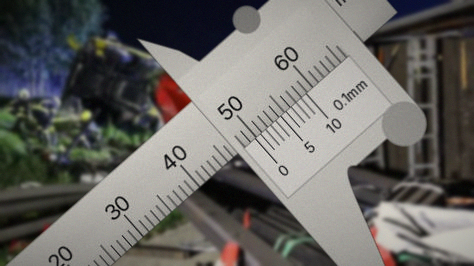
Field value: {"value": 49.8, "unit": "mm"}
